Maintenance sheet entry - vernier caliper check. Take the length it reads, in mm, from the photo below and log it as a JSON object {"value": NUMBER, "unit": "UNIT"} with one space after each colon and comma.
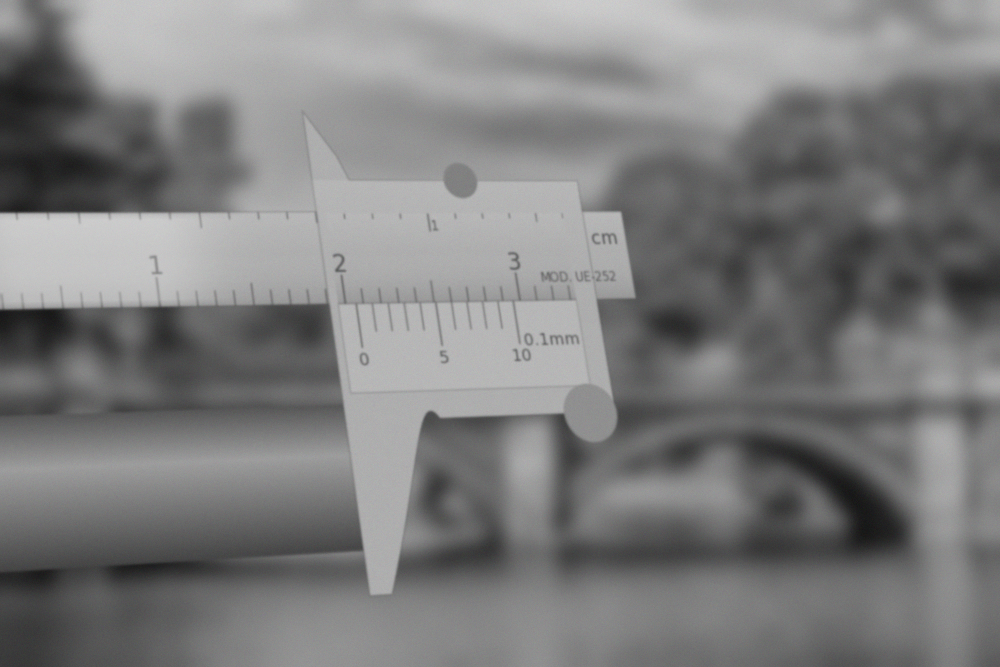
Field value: {"value": 20.6, "unit": "mm"}
